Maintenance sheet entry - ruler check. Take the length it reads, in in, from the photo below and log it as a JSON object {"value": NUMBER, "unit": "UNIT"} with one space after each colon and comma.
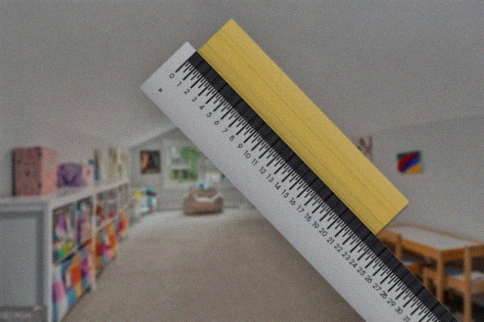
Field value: {"value": 23.5, "unit": "in"}
